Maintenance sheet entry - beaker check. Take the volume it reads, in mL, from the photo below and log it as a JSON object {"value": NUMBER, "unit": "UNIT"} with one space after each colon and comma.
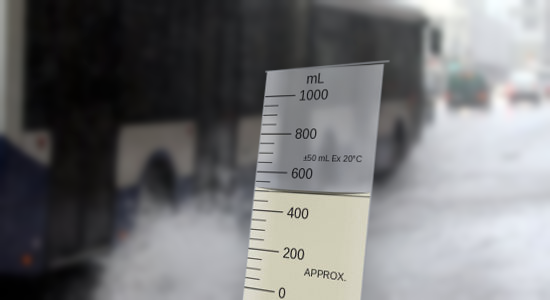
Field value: {"value": 500, "unit": "mL"}
